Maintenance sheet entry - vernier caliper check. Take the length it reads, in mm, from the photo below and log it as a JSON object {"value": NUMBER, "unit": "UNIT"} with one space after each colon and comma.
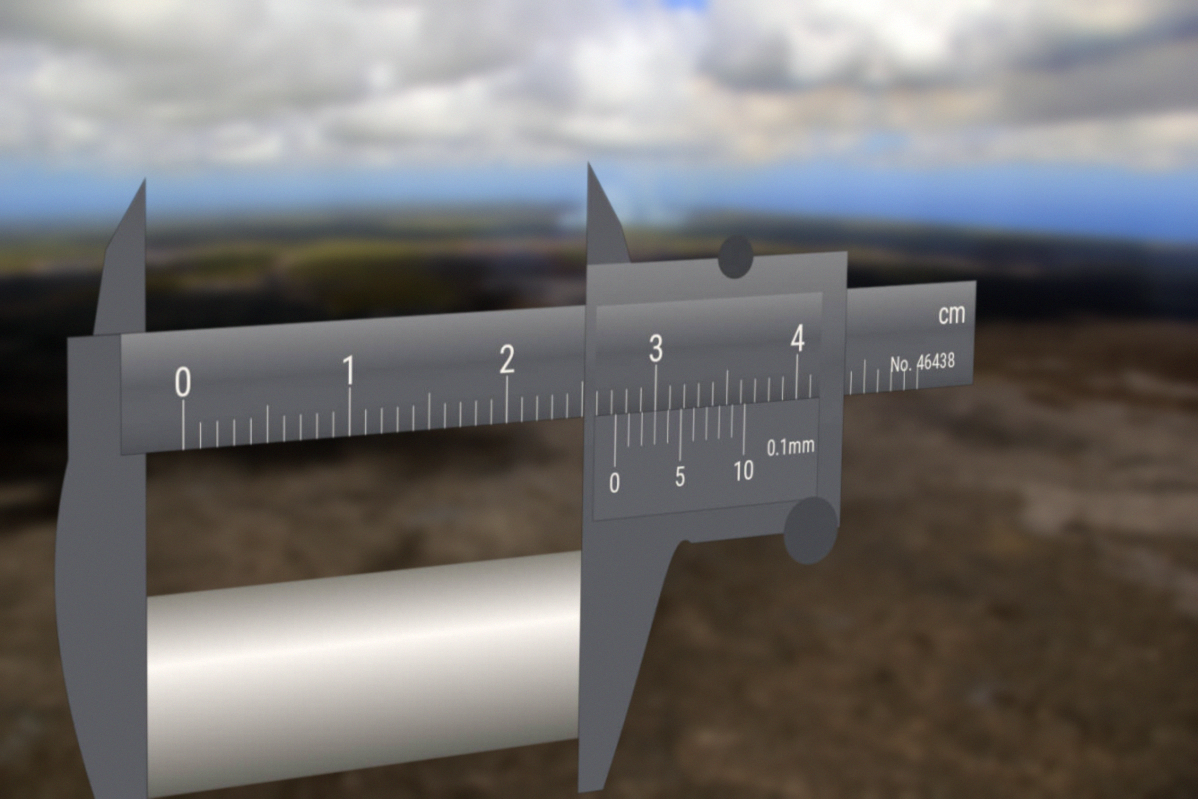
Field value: {"value": 27.3, "unit": "mm"}
